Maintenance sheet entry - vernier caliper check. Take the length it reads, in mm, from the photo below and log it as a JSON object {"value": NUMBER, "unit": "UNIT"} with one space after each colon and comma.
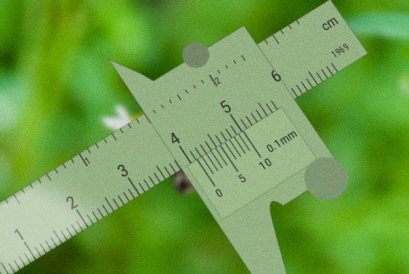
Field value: {"value": 41.2, "unit": "mm"}
